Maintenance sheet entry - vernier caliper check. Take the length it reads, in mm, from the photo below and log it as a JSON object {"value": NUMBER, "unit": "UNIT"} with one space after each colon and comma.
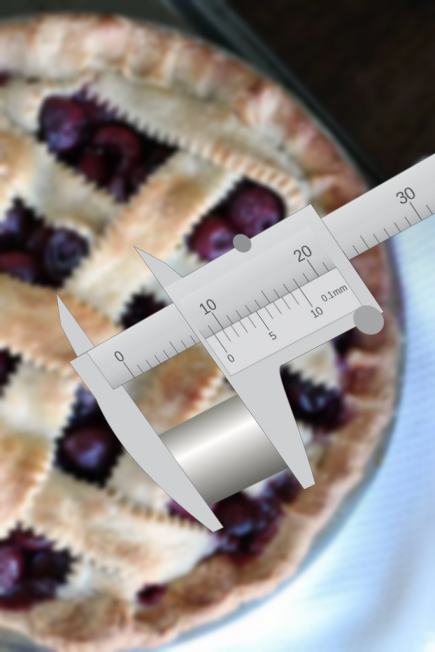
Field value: {"value": 9.0, "unit": "mm"}
